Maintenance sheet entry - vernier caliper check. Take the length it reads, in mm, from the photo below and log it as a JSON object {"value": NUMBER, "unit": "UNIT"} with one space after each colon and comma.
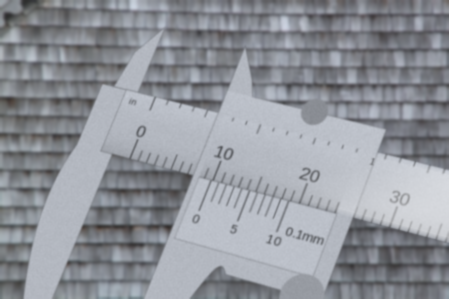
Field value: {"value": 9.8, "unit": "mm"}
